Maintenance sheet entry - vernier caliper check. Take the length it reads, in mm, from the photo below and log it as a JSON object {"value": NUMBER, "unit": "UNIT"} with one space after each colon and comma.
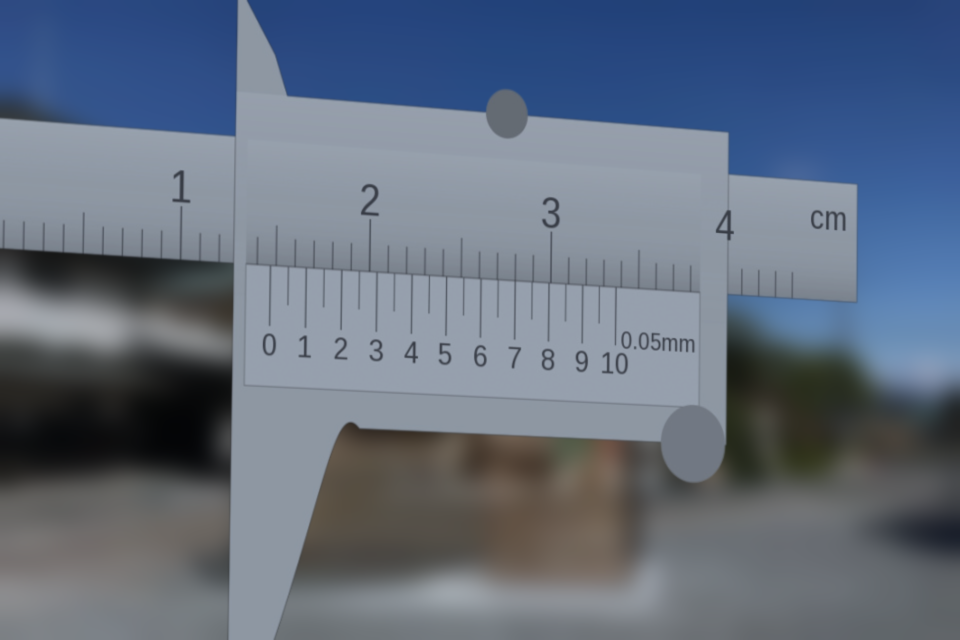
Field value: {"value": 14.7, "unit": "mm"}
